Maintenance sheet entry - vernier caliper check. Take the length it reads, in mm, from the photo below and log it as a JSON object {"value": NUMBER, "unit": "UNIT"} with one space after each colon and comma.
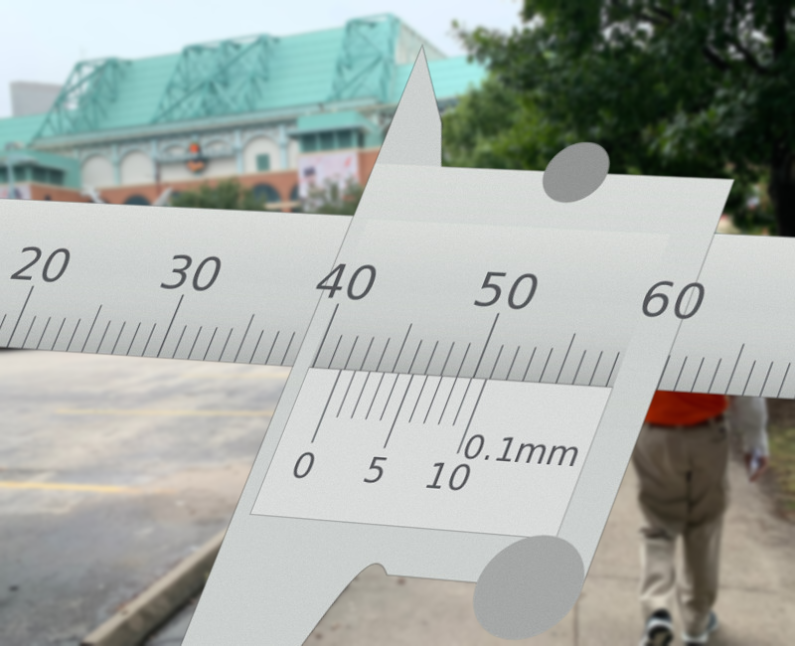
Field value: {"value": 41.8, "unit": "mm"}
